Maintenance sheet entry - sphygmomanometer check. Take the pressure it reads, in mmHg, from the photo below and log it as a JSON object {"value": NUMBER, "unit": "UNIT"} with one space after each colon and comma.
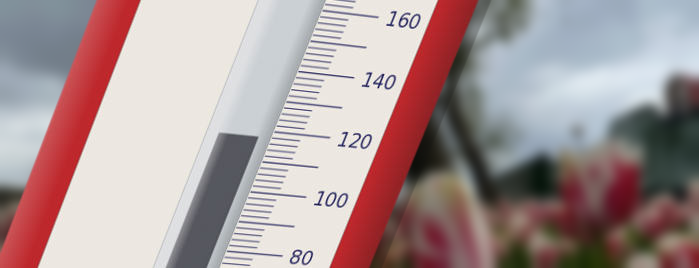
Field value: {"value": 118, "unit": "mmHg"}
